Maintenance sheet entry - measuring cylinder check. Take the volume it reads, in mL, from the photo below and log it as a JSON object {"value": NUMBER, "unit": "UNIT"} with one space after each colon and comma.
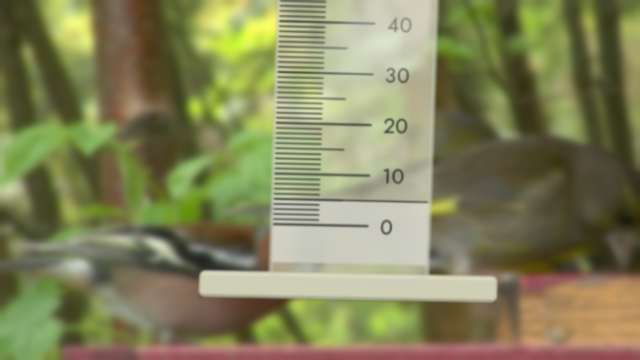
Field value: {"value": 5, "unit": "mL"}
